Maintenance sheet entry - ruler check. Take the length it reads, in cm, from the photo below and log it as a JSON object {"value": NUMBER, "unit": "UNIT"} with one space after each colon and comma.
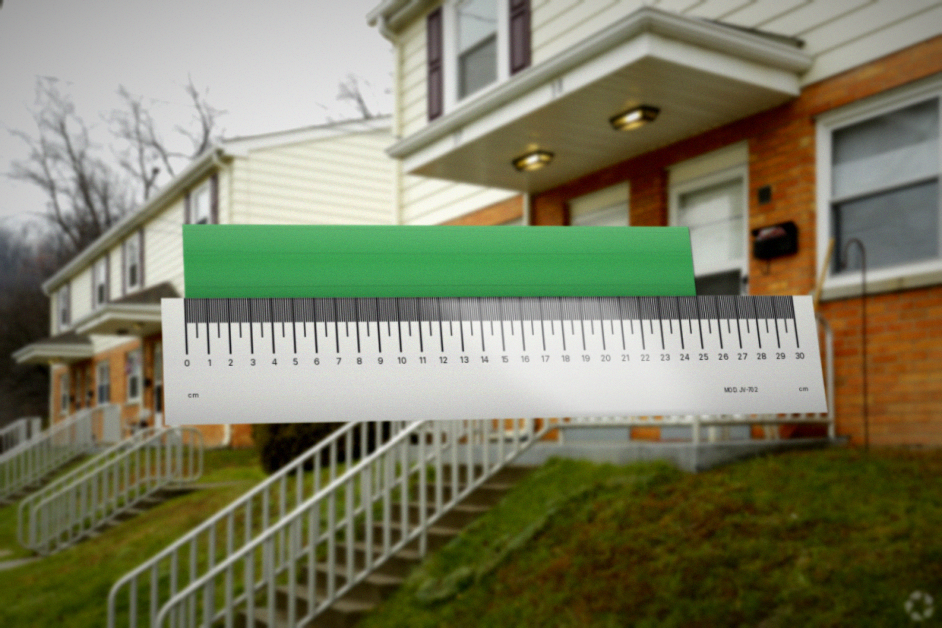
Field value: {"value": 25, "unit": "cm"}
